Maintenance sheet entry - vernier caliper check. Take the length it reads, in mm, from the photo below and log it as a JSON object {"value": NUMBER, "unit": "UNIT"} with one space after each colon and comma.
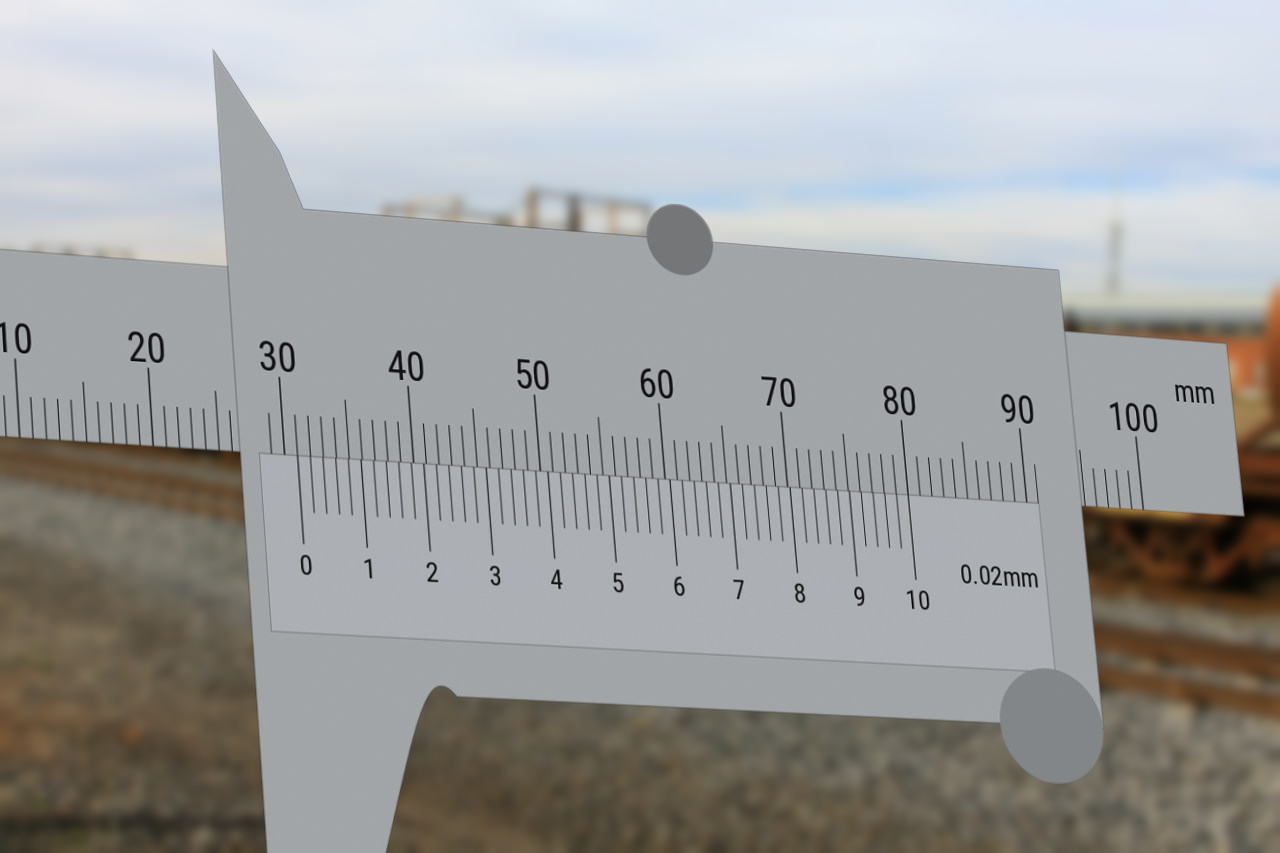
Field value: {"value": 31.0, "unit": "mm"}
